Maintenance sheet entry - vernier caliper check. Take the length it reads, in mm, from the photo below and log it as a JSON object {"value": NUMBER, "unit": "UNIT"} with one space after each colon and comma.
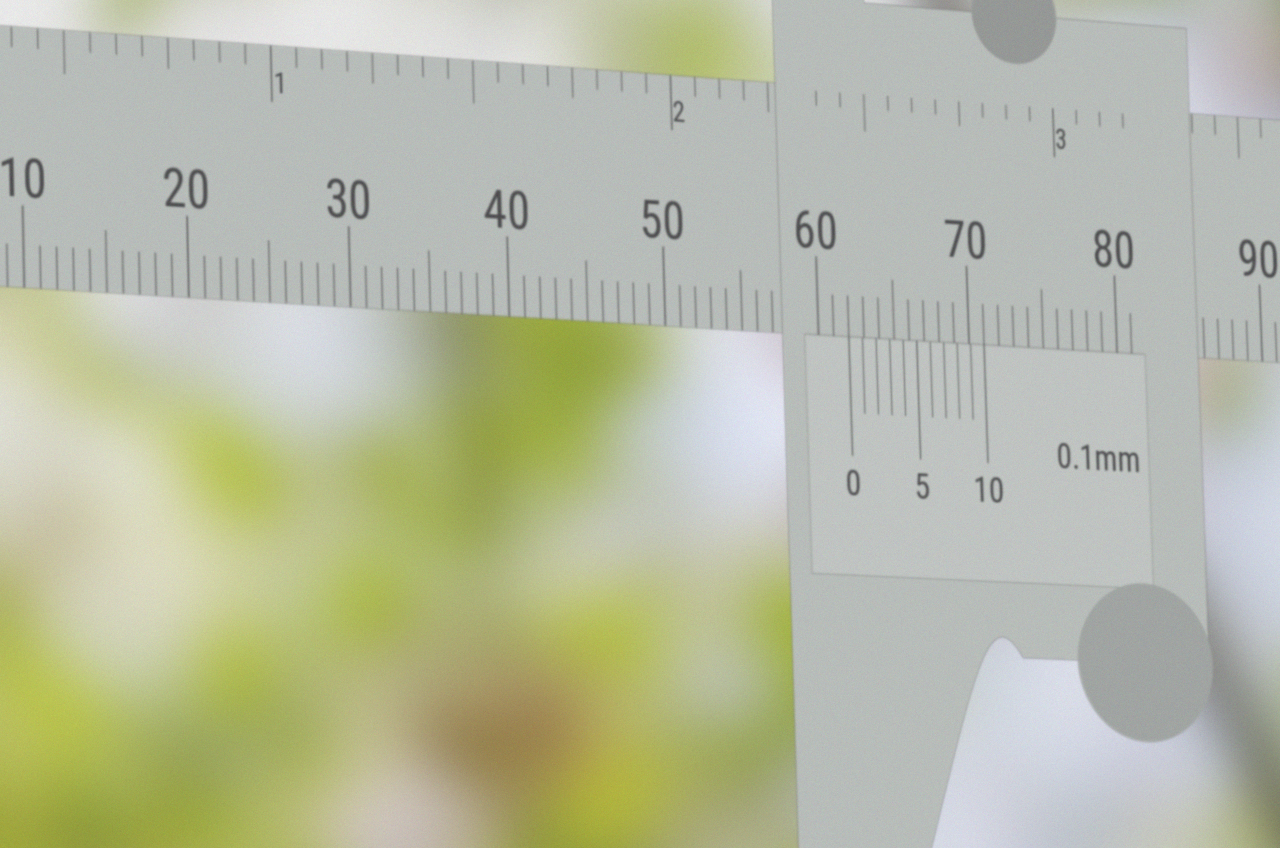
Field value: {"value": 62.0, "unit": "mm"}
